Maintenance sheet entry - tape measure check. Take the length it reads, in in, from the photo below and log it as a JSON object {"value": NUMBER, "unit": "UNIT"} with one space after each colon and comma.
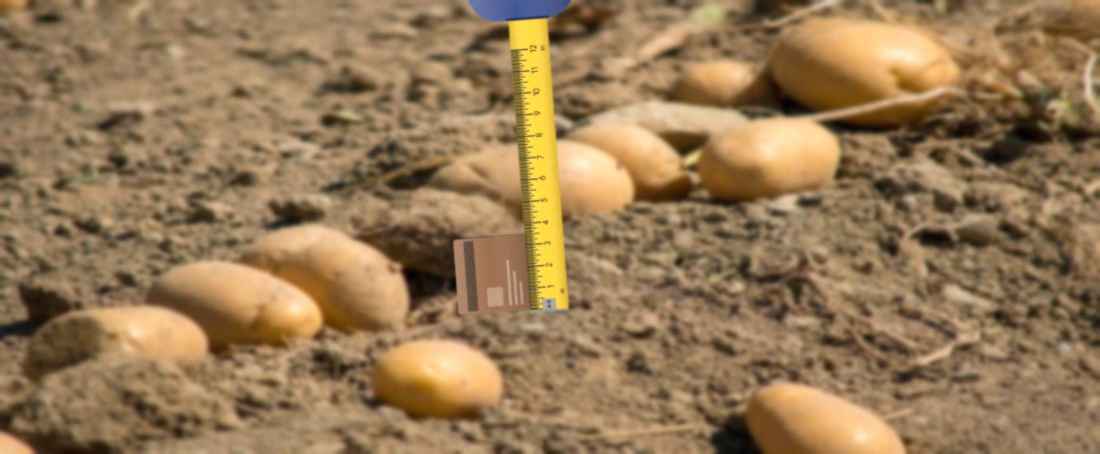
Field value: {"value": 3.5, "unit": "in"}
